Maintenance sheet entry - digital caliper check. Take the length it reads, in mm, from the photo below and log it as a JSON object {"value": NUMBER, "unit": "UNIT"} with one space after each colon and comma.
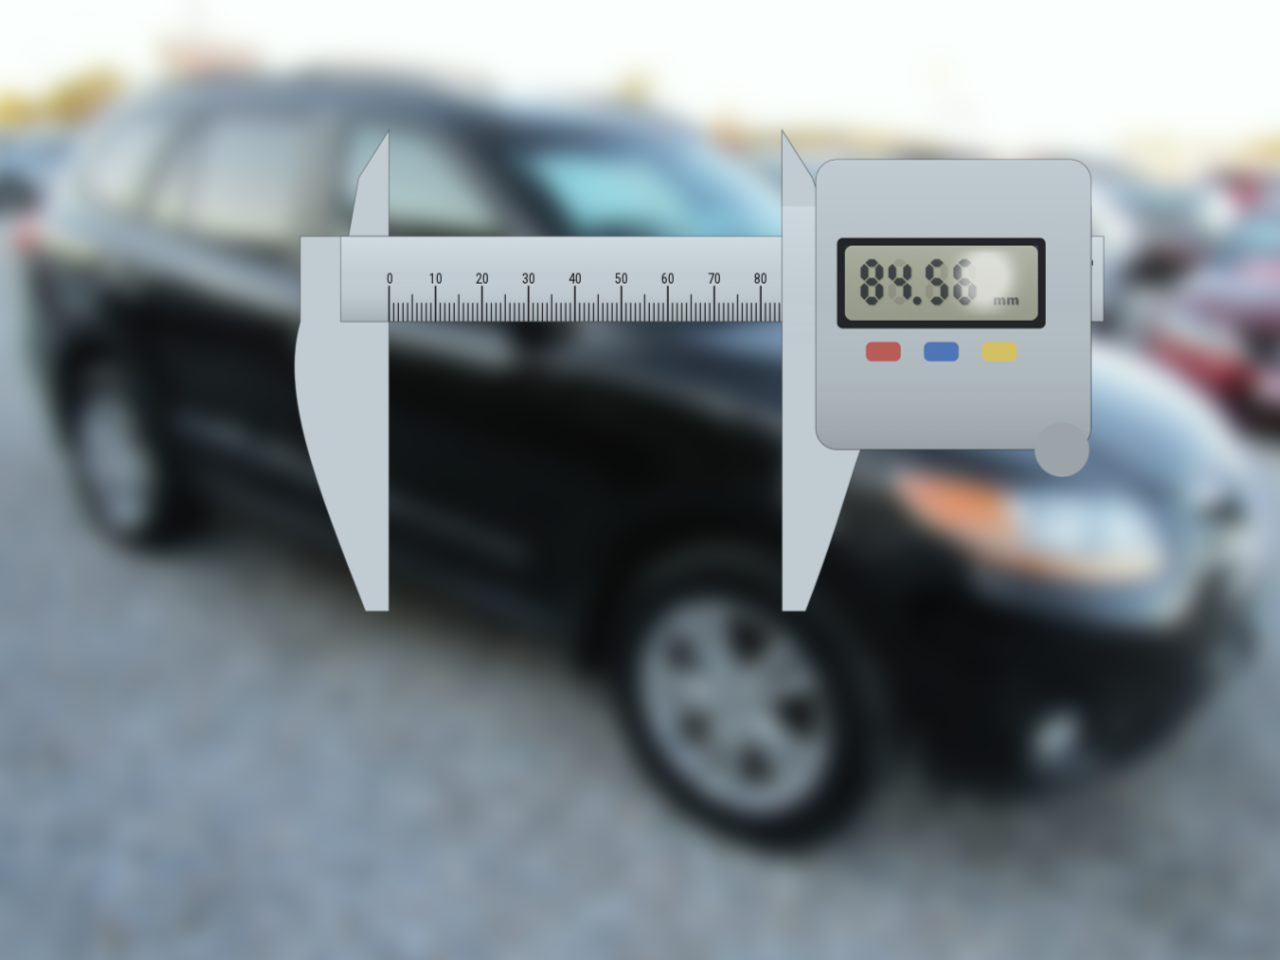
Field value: {"value": 84.56, "unit": "mm"}
